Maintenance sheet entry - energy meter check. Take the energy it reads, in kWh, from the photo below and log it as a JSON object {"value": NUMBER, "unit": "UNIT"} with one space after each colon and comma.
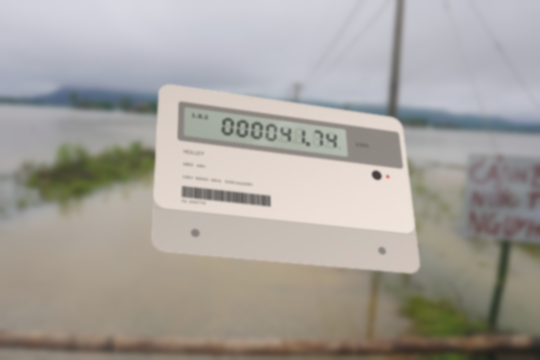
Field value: {"value": 41.74, "unit": "kWh"}
